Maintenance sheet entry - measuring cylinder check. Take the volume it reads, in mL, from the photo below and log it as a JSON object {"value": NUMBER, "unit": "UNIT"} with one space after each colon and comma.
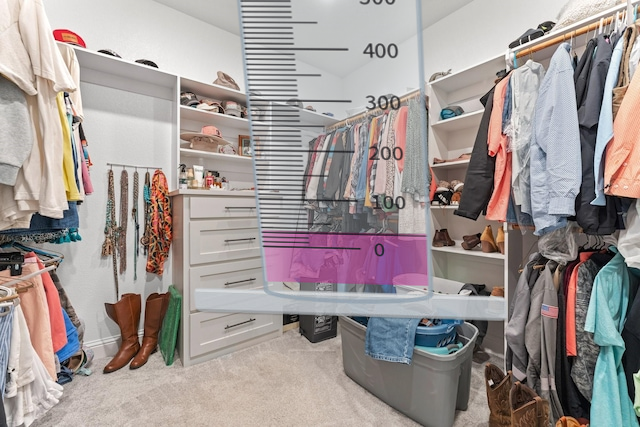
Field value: {"value": 30, "unit": "mL"}
